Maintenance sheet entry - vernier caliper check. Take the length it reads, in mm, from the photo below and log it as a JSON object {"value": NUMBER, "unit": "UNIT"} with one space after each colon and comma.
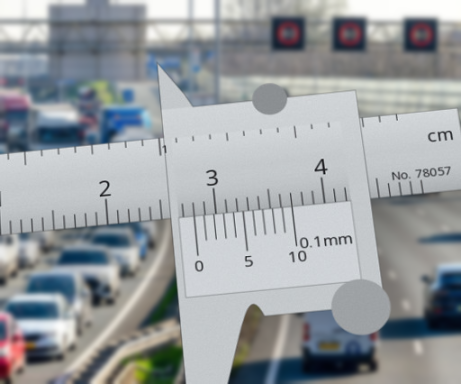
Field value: {"value": 28.0, "unit": "mm"}
